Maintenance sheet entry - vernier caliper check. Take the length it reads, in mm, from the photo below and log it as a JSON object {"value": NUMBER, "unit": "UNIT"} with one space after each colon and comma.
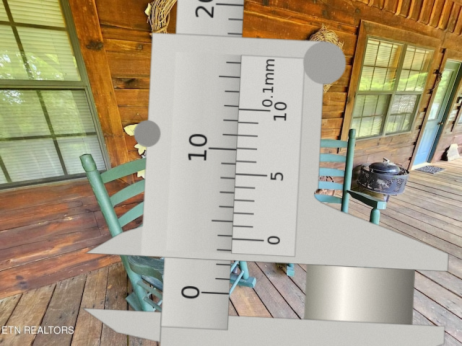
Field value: {"value": 3.8, "unit": "mm"}
